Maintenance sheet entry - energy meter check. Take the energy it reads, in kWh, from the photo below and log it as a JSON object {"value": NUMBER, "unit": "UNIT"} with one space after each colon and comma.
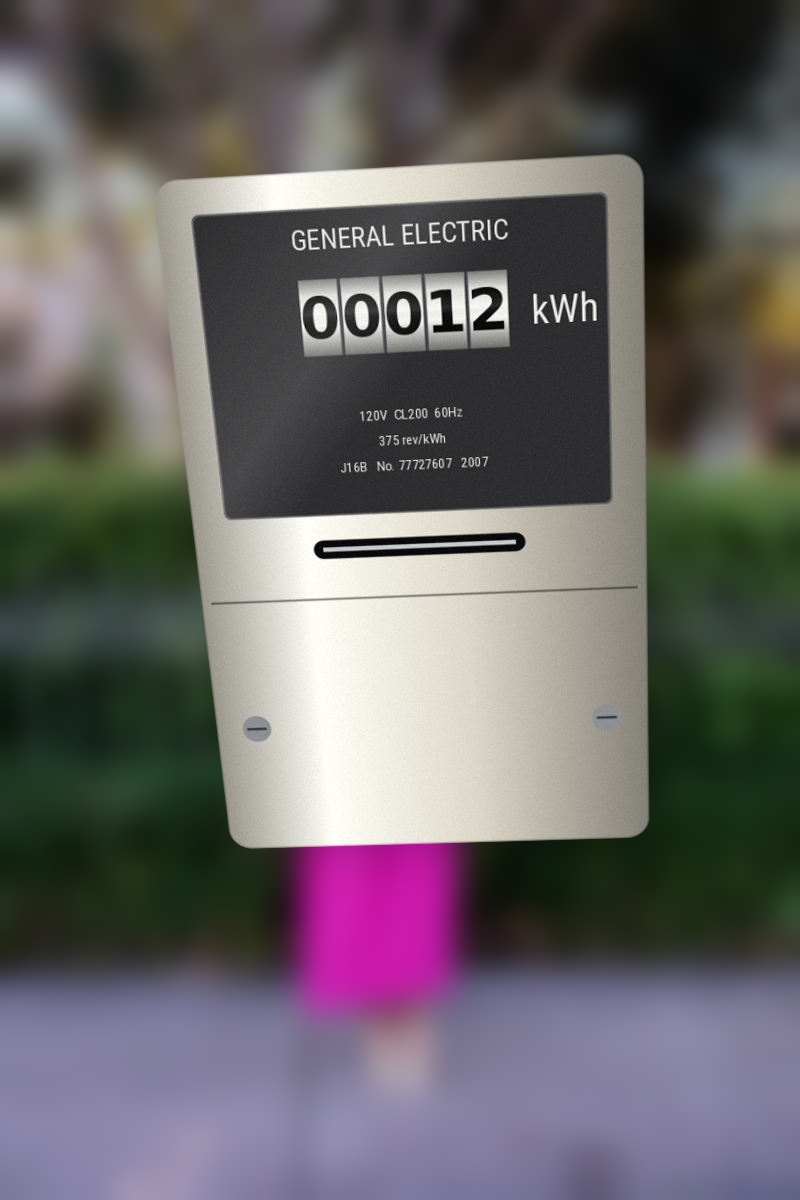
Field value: {"value": 12, "unit": "kWh"}
